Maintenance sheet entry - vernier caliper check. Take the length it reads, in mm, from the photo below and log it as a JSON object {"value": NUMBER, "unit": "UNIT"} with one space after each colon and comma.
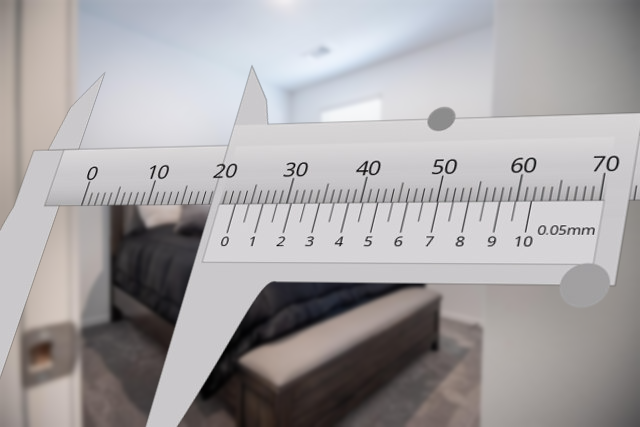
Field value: {"value": 22.8, "unit": "mm"}
